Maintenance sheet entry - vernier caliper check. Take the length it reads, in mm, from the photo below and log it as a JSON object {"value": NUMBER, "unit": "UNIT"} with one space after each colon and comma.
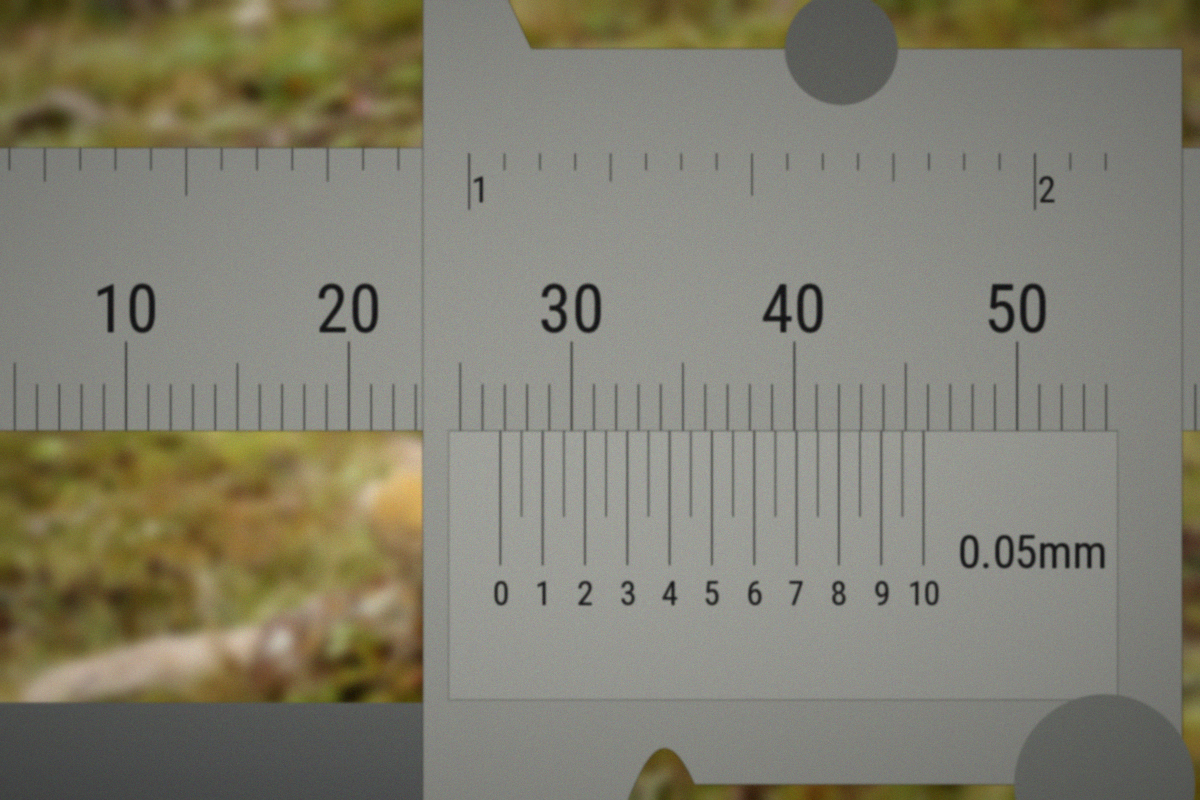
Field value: {"value": 26.8, "unit": "mm"}
